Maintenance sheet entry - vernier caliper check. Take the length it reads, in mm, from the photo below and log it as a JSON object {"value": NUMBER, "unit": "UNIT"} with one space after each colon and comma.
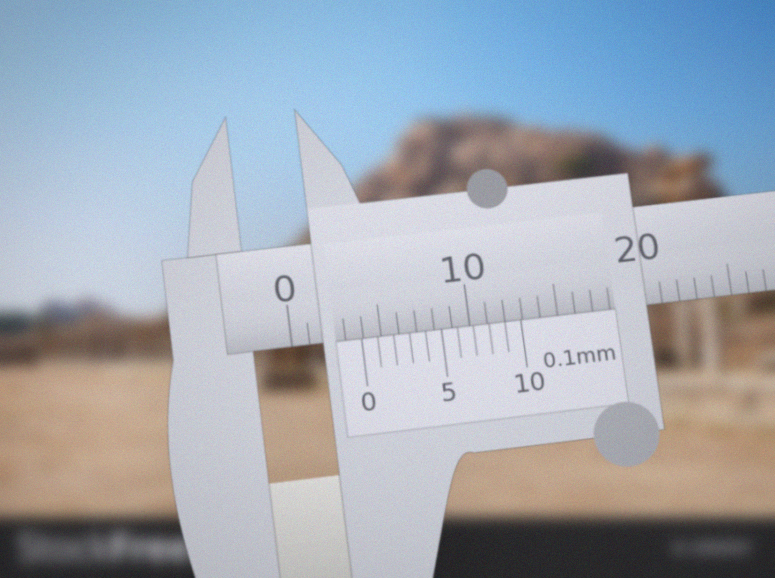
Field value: {"value": 3.9, "unit": "mm"}
